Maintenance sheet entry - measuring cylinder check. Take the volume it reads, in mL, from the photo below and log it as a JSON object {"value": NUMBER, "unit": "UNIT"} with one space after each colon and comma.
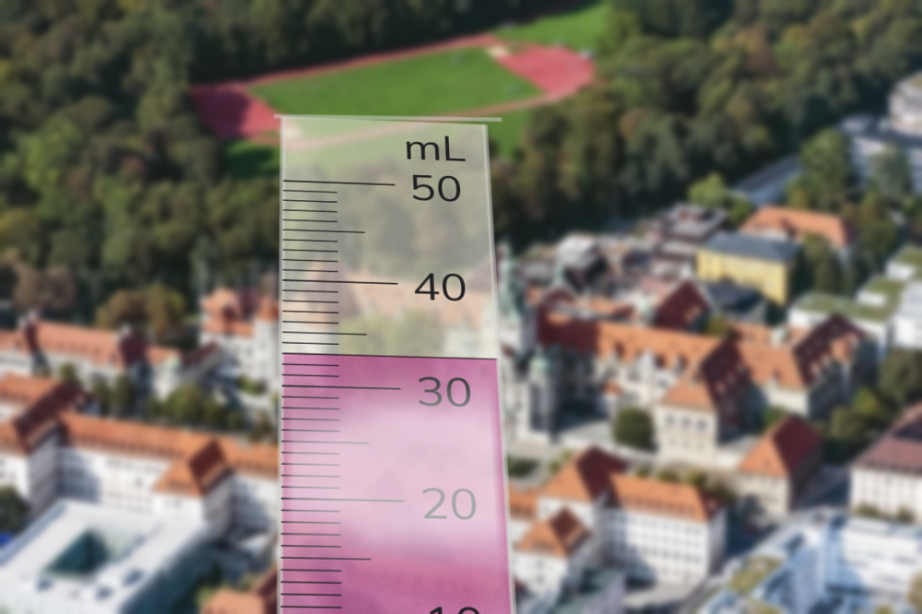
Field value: {"value": 33, "unit": "mL"}
